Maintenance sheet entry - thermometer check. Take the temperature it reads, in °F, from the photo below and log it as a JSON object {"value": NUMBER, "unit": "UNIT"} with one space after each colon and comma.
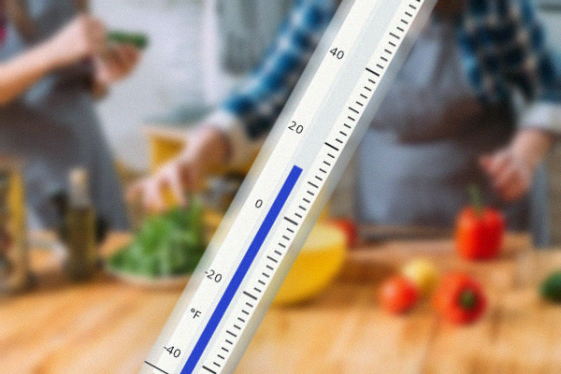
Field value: {"value": 12, "unit": "°F"}
